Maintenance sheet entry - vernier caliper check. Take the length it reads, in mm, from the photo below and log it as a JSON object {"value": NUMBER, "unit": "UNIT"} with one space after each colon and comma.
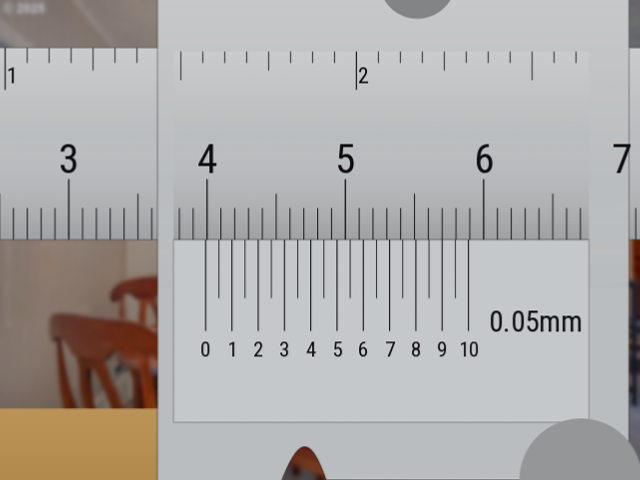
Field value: {"value": 39.9, "unit": "mm"}
